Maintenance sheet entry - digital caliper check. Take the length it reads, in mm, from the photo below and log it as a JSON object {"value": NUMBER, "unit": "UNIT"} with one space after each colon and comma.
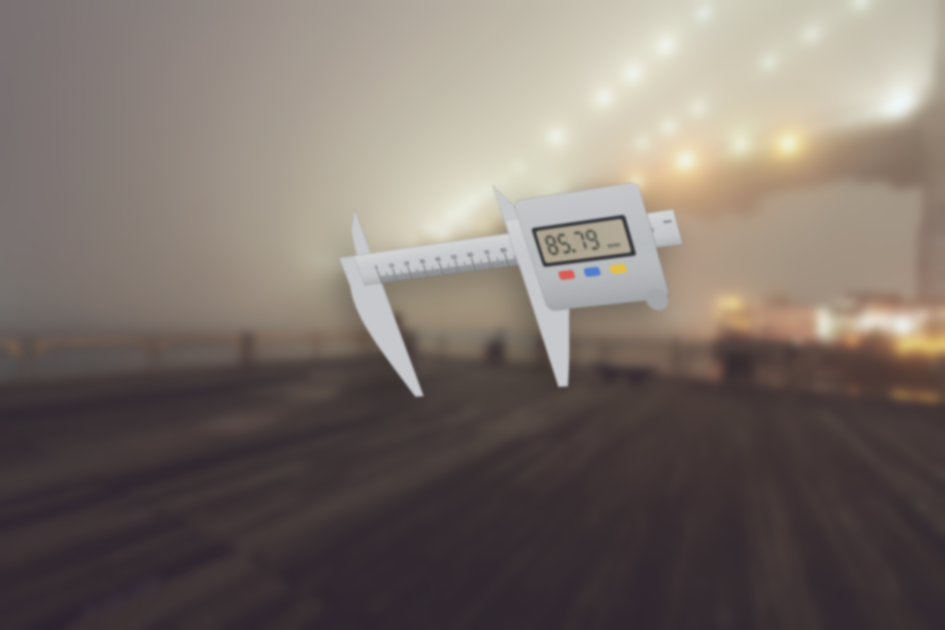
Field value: {"value": 85.79, "unit": "mm"}
